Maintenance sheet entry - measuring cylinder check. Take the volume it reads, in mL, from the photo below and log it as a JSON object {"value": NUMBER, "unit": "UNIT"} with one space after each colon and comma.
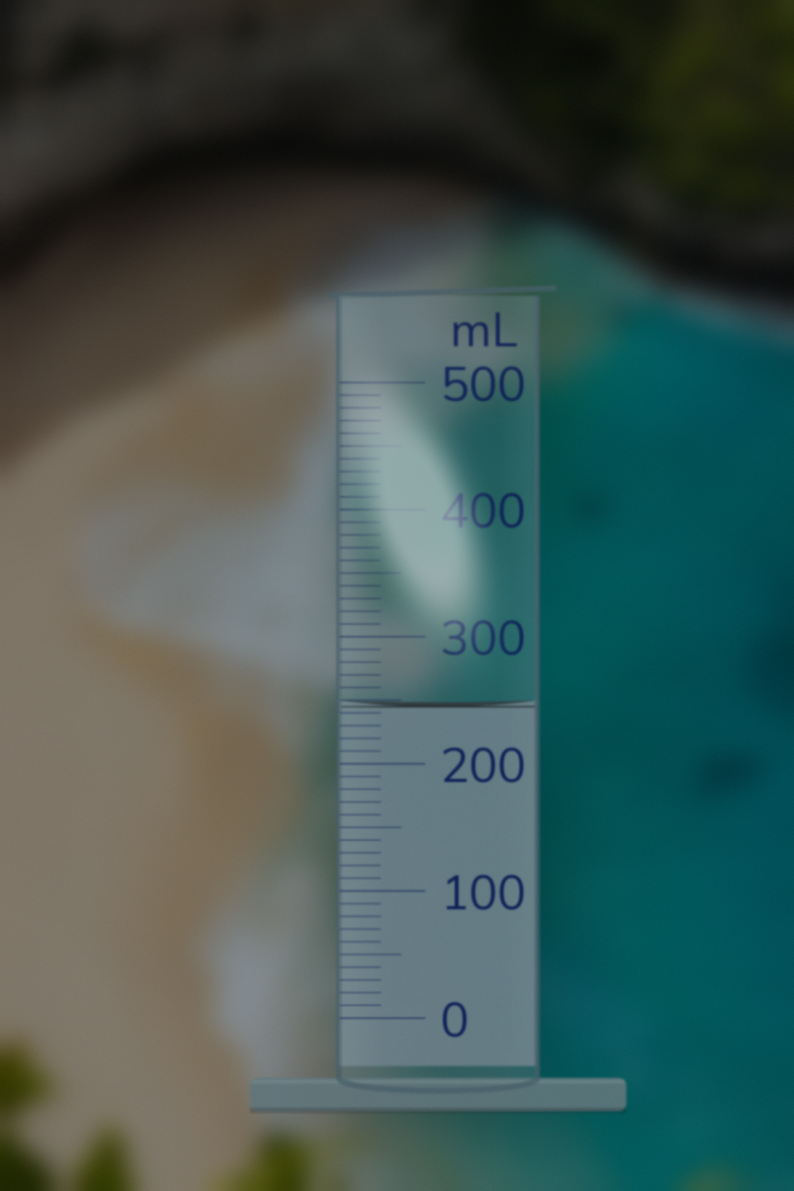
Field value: {"value": 245, "unit": "mL"}
